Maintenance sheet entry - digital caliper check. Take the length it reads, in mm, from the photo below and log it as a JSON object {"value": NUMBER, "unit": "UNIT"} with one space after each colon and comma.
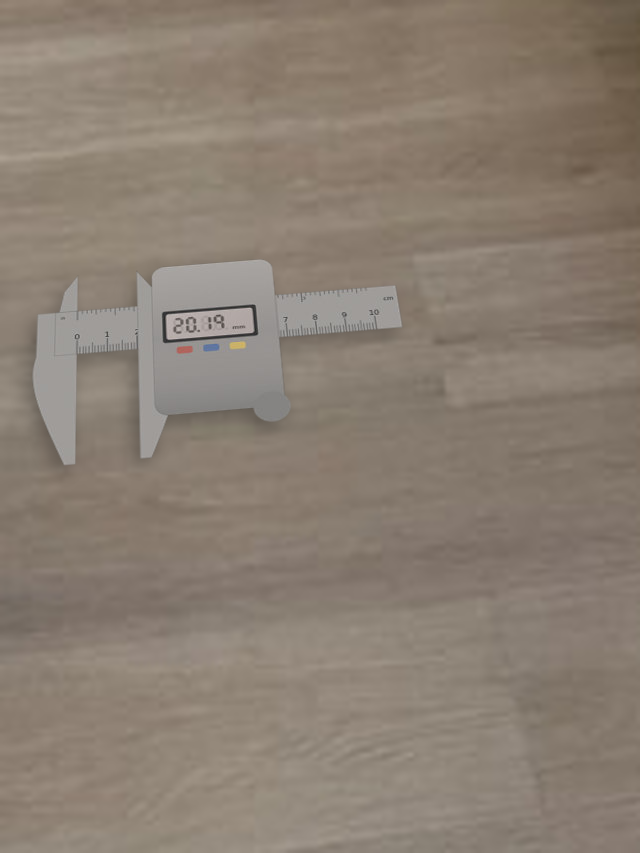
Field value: {"value": 20.19, "unit": "mm"}
